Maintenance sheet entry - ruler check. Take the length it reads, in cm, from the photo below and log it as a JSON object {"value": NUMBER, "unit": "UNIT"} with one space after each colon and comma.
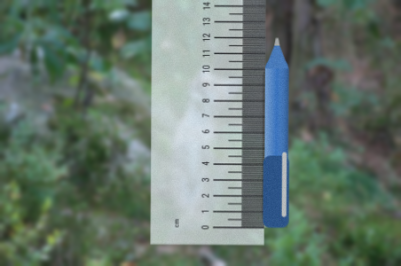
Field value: {"value": 12, "unit": "cm"}
